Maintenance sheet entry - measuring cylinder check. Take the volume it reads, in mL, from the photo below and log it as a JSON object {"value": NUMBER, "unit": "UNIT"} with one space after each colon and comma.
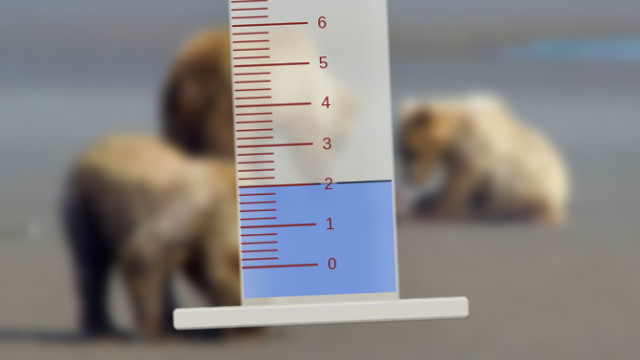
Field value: {"value": 2, "unit": "mL"}
